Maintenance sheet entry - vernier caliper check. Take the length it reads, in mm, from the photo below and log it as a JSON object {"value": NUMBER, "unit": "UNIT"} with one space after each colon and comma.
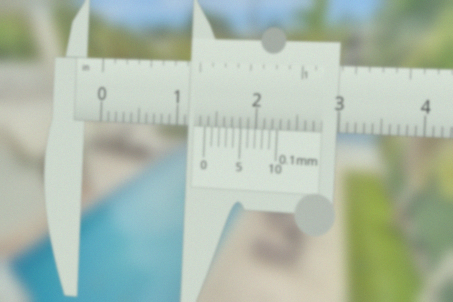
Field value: {"value": 13.6, "unit": "mm"}
